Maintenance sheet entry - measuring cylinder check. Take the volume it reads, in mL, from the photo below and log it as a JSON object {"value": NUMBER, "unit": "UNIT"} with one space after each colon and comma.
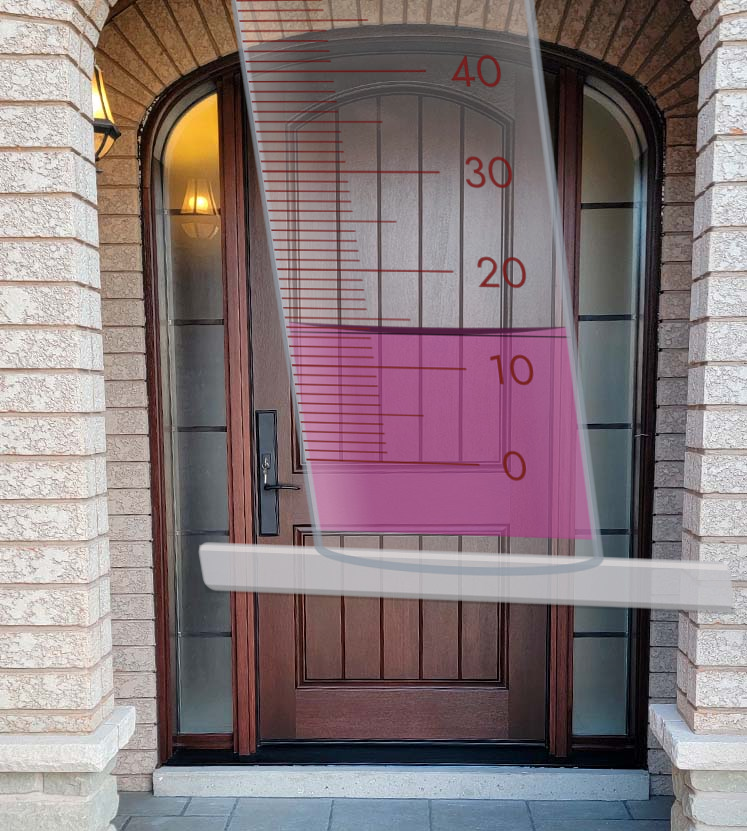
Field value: {"value": 13.5, "unit": "mL"}
